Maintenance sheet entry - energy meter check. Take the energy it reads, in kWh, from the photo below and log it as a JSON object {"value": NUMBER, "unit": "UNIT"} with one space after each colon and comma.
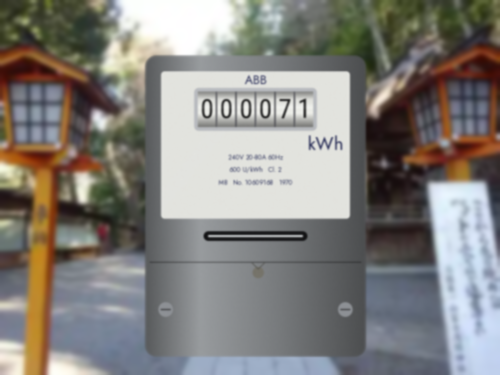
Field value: {"value": 71, "unit": "kWh"}
